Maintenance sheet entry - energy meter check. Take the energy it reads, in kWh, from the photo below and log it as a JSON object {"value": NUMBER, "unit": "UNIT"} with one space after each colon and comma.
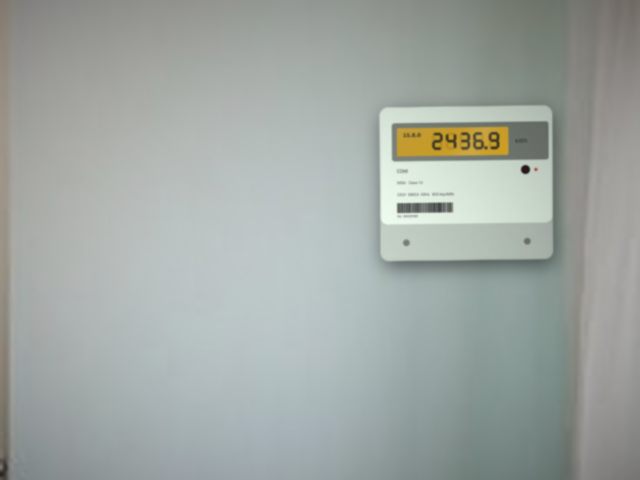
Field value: {"value": 2436.9, "unit": "kWh"}
